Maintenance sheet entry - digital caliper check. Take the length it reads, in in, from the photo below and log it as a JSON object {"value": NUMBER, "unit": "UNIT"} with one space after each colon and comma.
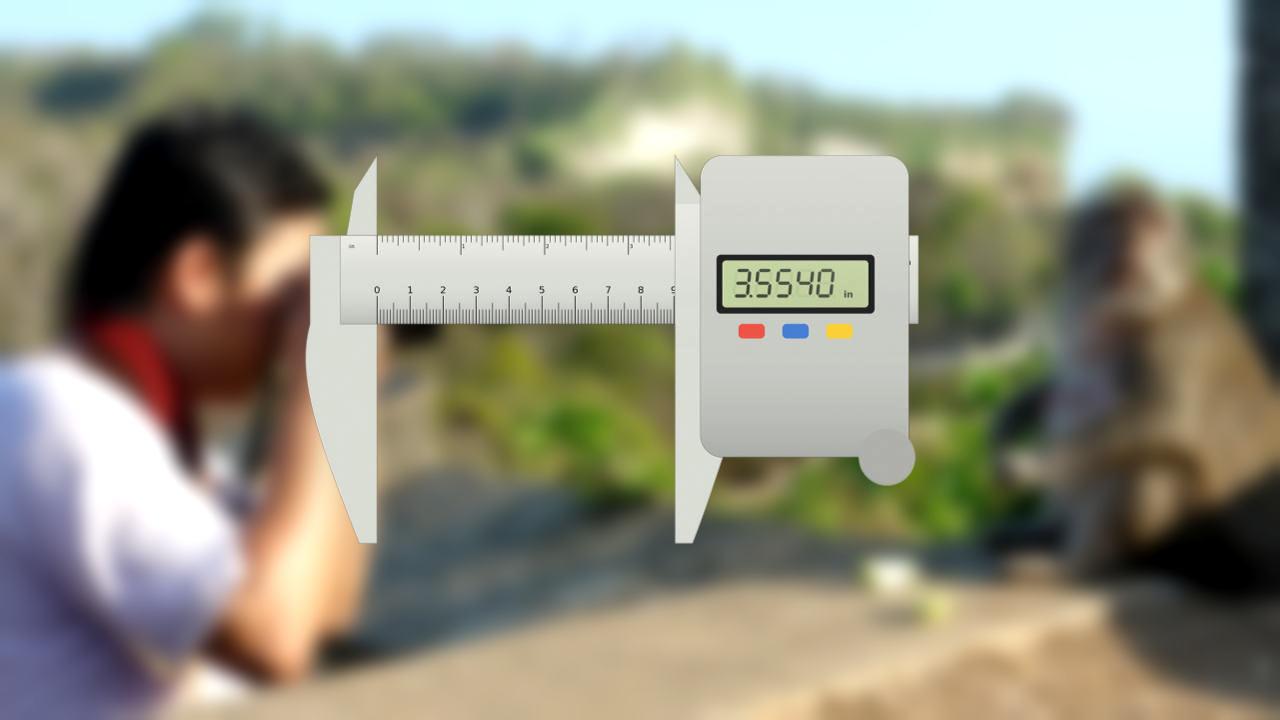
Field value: {"value": 3.5540, "unit": "in"}
